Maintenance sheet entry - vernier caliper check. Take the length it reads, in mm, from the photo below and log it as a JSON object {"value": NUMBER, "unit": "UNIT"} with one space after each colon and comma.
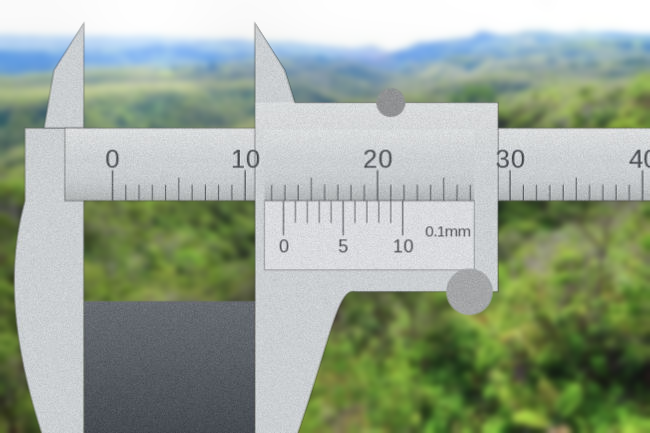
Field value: {"value": 12.9, "unit": "mm"}
